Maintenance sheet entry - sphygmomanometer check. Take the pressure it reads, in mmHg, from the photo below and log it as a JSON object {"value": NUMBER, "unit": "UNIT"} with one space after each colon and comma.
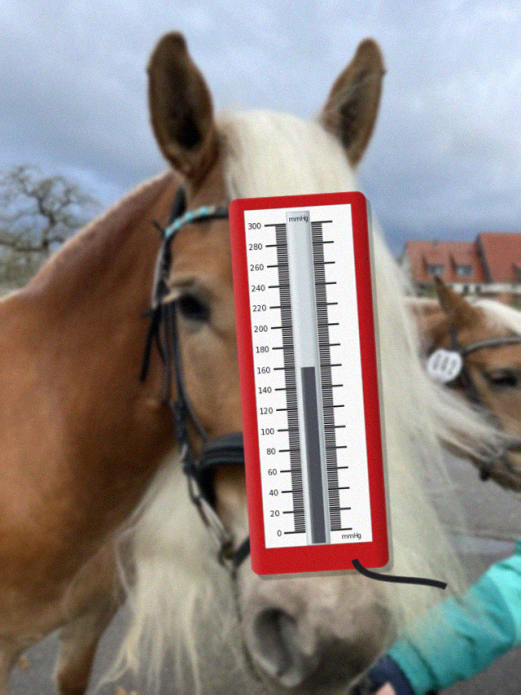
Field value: {"value": 160, "unit": "mmHg"}
